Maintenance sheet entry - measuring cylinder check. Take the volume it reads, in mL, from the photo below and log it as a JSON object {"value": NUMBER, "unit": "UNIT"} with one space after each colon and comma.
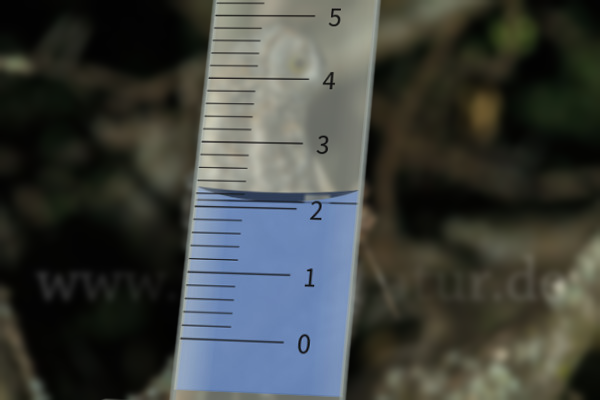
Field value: {"value": 2.1, "unit": "mL"}
